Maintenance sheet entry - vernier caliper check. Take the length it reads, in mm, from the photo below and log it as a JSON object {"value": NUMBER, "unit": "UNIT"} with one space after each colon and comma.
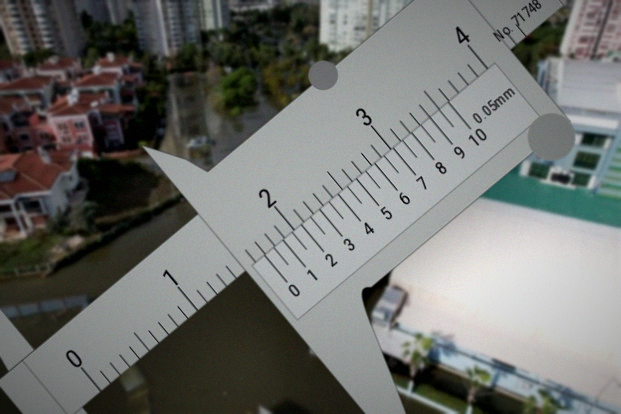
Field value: {"value": 16.9, "unit": "mm"}
